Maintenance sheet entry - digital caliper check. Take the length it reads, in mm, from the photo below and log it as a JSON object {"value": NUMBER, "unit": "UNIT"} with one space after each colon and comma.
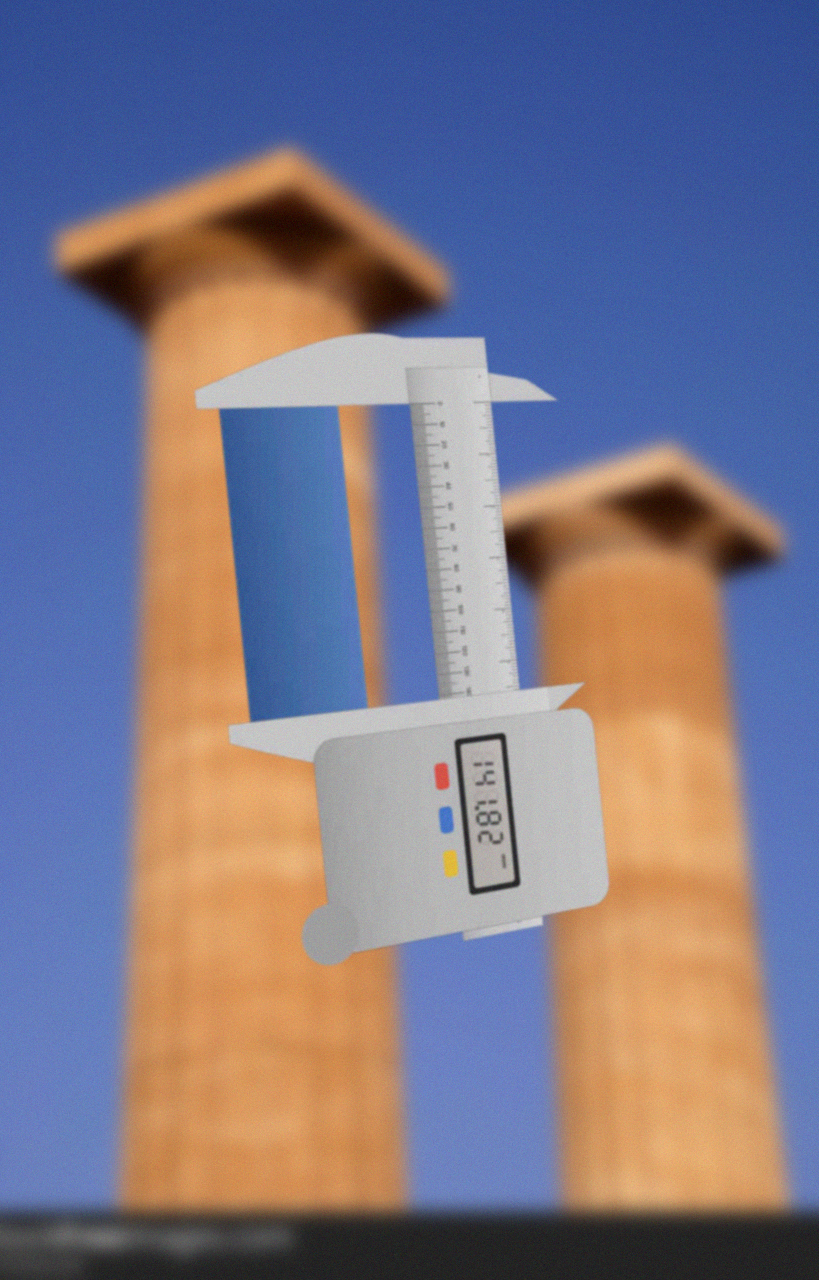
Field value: {"value": 141.82, "unit": "mm"}
